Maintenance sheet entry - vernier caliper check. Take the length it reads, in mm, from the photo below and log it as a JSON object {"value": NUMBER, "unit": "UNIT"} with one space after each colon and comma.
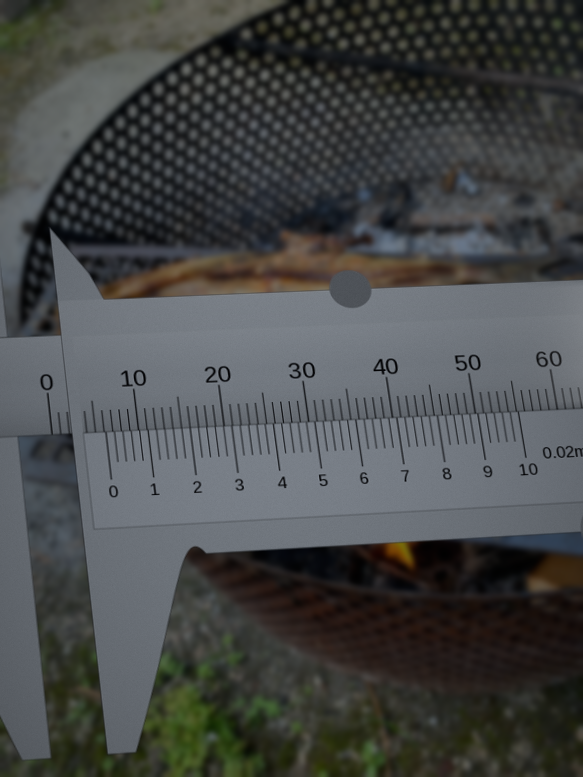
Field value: {"value": 6.2, "unit": "mm"}
